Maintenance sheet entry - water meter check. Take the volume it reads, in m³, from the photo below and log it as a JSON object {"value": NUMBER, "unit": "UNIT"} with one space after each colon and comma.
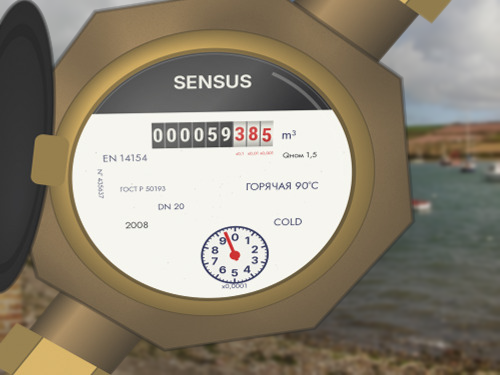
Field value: {"value": 59.3849, "unit": "m³"}
